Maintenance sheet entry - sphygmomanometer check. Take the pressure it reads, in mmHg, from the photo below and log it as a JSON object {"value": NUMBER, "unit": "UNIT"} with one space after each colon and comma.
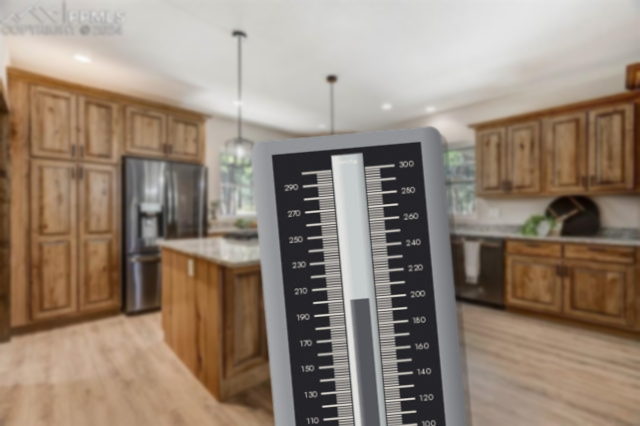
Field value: {"value": 200, "unit": "mmHg"}
